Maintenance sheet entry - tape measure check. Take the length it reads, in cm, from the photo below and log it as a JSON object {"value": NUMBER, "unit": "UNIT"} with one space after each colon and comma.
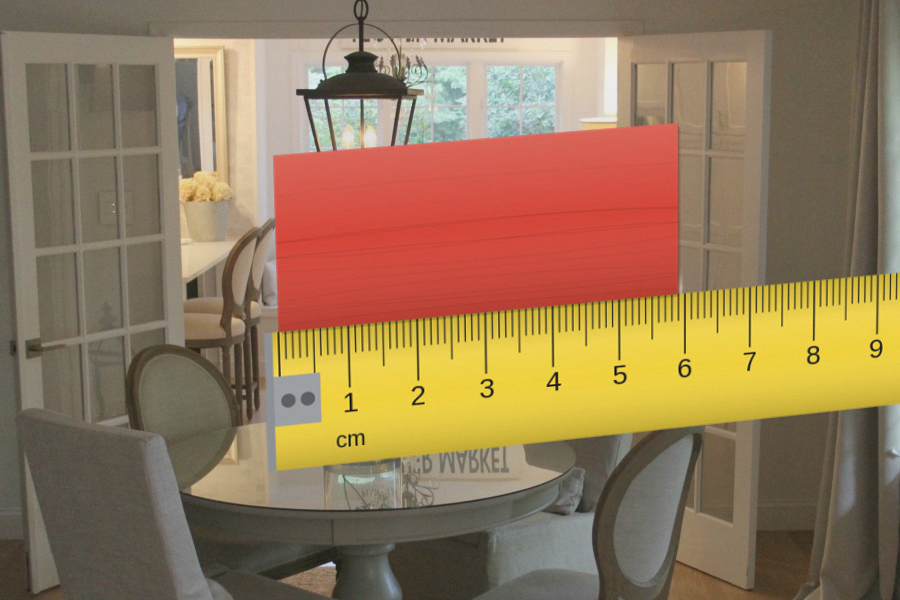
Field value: {"value": 5.9, "unit": "cm"}
